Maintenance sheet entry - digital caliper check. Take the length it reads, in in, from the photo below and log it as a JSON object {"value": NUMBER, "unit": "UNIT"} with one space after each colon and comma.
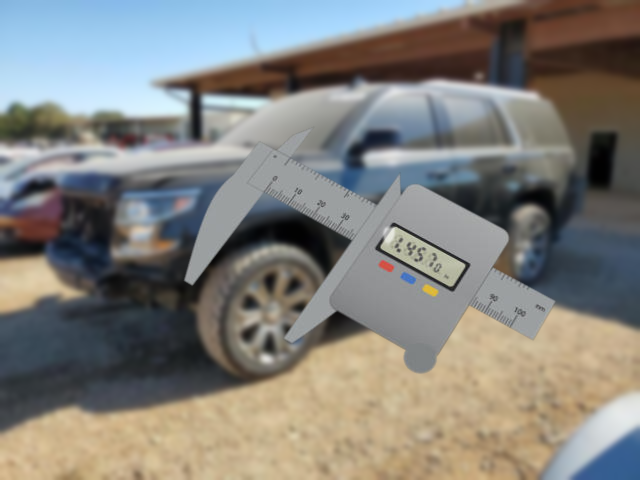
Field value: {"value": 1.4570, "unit": "in"}
